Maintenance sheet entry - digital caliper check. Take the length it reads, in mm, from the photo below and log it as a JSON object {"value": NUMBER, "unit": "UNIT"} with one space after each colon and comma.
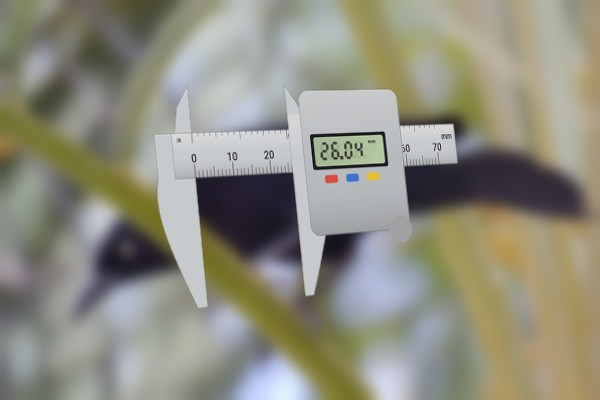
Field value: {"value": 26.04, "unit": "mm"}
